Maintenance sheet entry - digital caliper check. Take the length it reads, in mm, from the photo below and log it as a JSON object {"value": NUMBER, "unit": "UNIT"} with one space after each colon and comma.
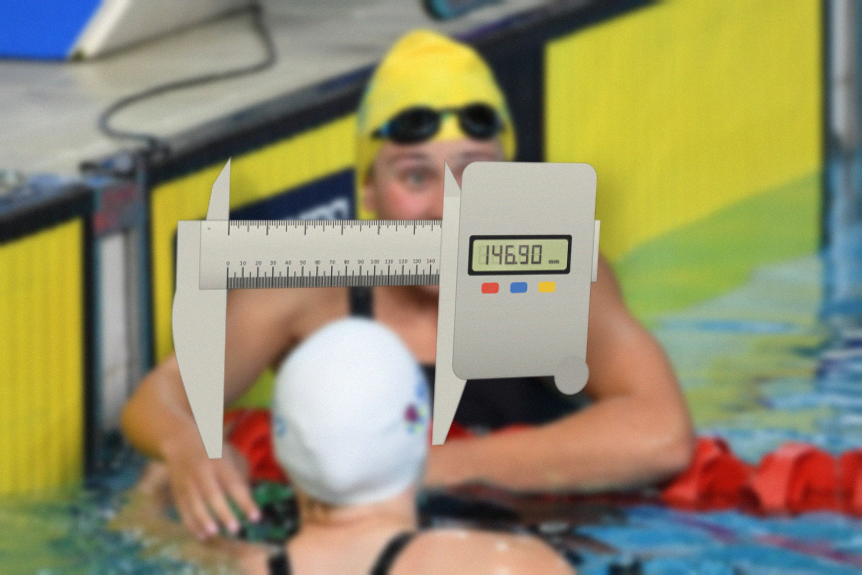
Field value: {"value": 146.90, "unit": "mm"}
